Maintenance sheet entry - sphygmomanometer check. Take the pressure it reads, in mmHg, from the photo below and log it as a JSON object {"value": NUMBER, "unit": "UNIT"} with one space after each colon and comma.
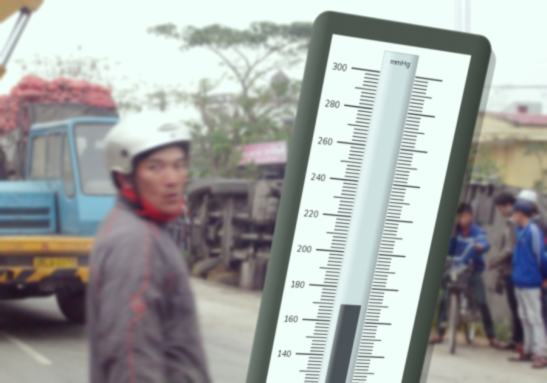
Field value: {"value": 170, "unit": "mmHg"}
